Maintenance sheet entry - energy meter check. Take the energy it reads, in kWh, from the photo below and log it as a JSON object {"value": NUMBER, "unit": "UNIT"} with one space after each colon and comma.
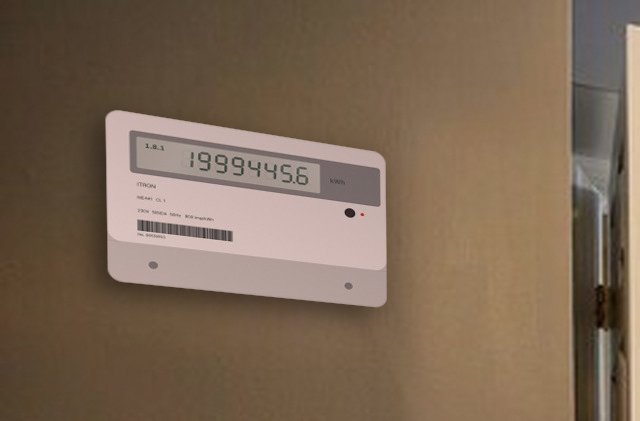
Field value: {"value": 1999445.6, "unit": "kWh"}
